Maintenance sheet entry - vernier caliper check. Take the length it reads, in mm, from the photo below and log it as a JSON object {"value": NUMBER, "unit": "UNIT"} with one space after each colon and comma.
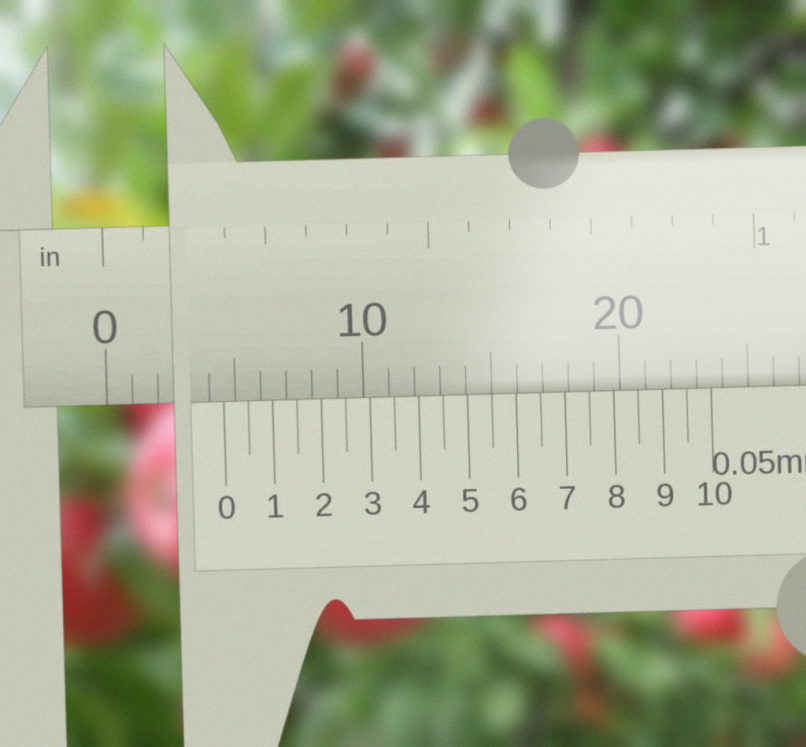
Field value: {"value": 4.55, "unit": "mm"}
